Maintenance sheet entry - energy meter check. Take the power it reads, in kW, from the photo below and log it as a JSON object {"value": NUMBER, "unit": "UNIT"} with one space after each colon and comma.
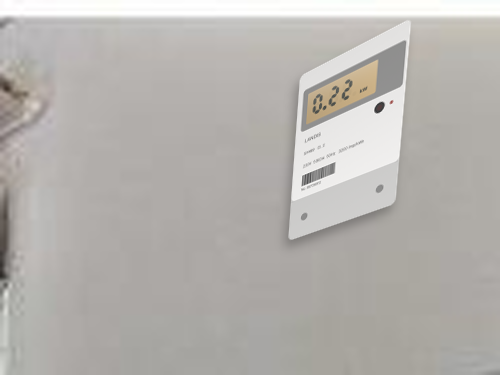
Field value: {"value": 0.22, "unit": "kW"}
